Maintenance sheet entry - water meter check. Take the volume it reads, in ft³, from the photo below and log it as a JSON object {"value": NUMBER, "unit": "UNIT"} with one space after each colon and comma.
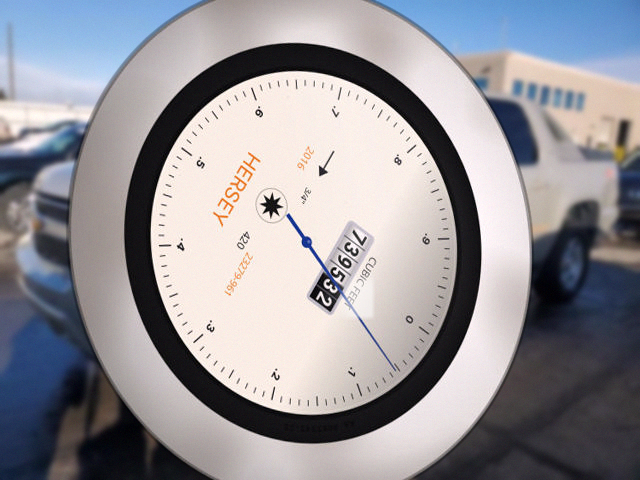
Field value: {"value": 739532.05, "unit": "ft³"}
